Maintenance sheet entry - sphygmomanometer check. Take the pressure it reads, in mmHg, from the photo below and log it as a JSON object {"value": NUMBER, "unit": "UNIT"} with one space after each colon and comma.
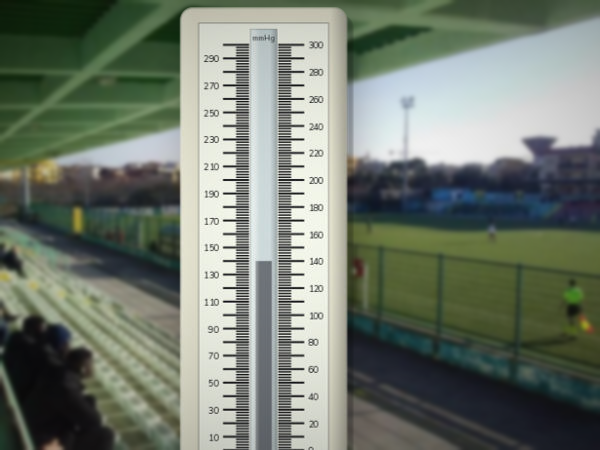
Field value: {"value": 140, "unit": "mmHg"}
